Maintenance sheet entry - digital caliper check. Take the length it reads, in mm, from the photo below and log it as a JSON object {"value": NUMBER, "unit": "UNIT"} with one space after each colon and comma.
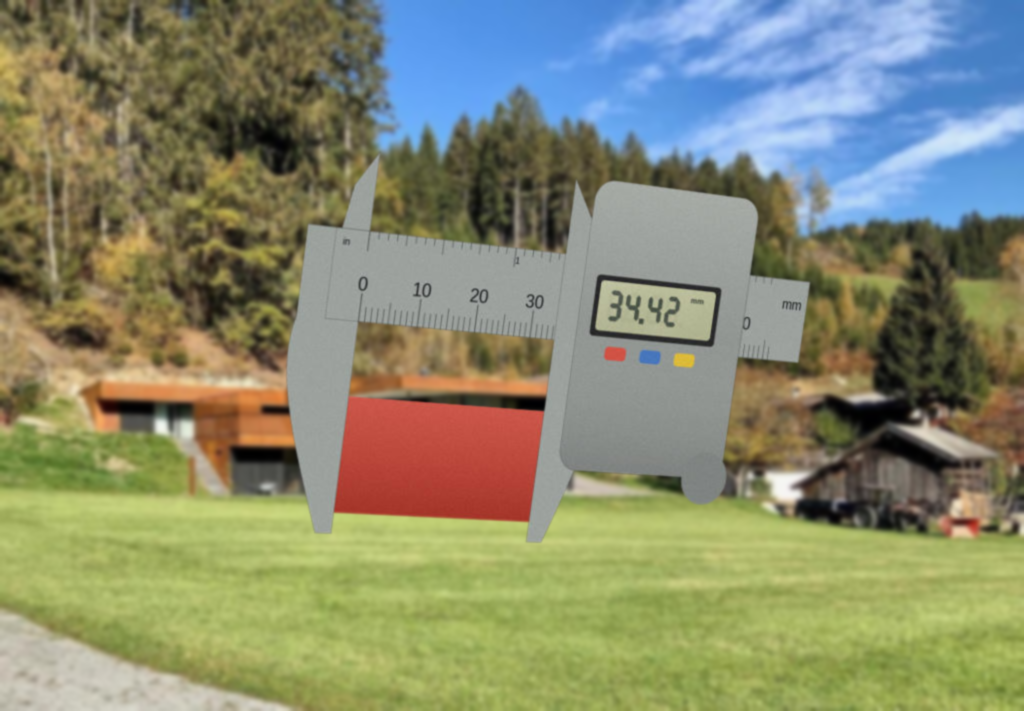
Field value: {"value": 34.42, "unit": "mm"}
